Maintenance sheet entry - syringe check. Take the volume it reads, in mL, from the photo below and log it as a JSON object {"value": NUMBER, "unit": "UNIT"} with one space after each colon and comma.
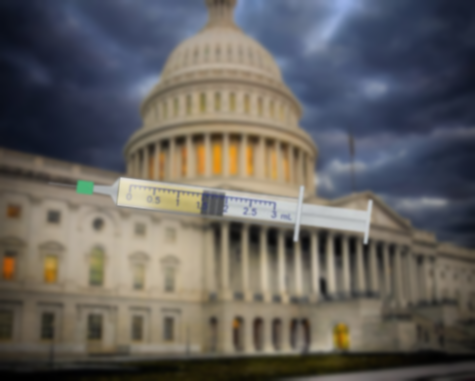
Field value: {"value": 1.5, "unit": "mL"}
